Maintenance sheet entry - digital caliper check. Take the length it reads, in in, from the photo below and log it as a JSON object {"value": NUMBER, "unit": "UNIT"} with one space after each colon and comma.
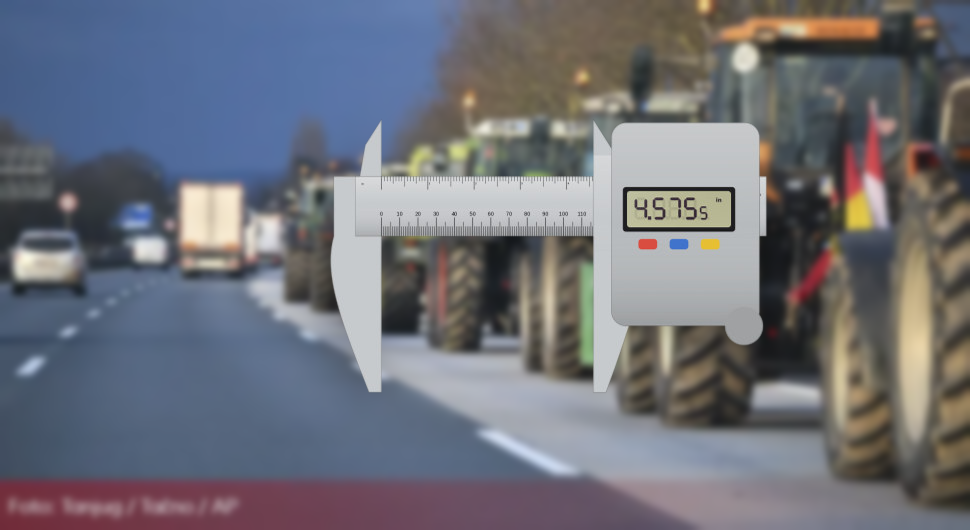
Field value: {"value": 4.5755, "unit": "in"}
